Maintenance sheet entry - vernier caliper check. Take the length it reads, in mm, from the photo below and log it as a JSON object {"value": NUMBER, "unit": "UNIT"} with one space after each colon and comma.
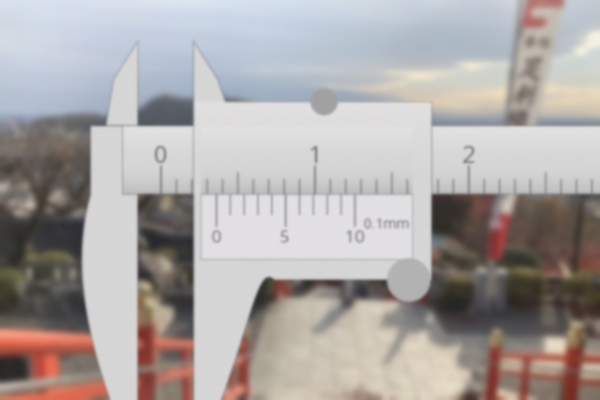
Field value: {"value": 3.6, "unit": "mm"}
